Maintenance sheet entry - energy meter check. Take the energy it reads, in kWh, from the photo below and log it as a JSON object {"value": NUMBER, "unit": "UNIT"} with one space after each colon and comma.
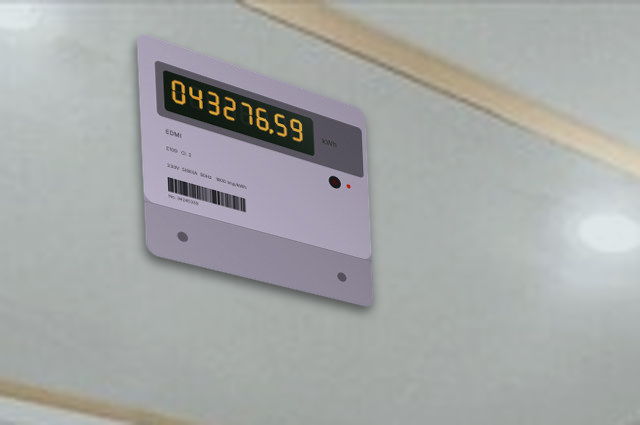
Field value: {"value": 43276.59, "unit": "kWh"}
